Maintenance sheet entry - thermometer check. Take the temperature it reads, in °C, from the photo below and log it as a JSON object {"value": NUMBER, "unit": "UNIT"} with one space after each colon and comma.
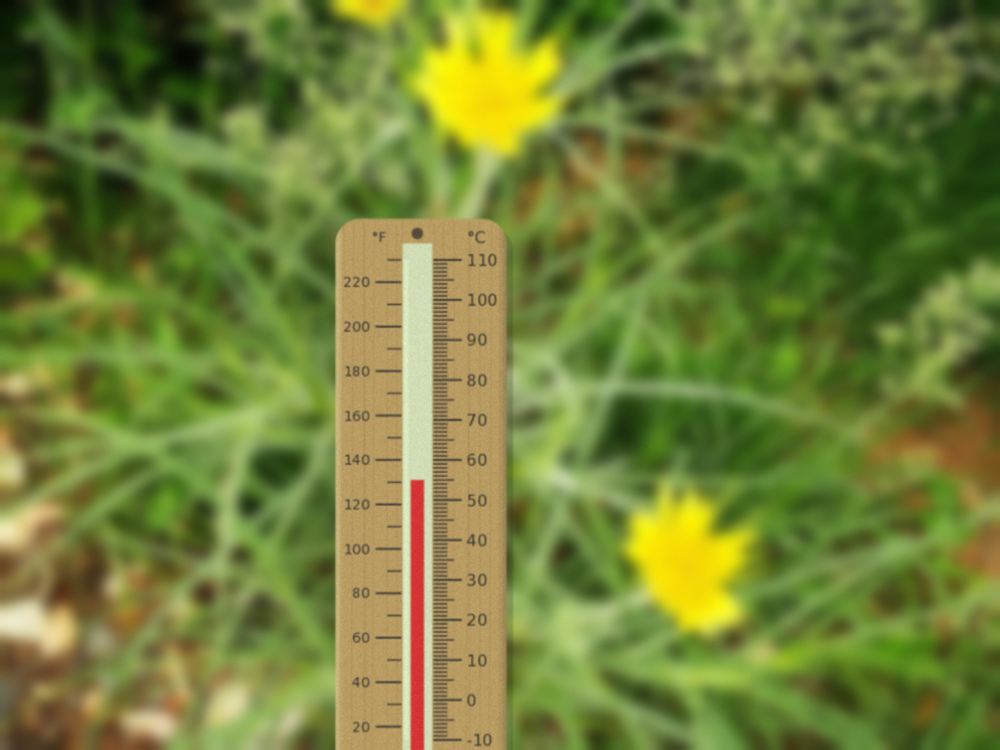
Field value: {"value": 55, "unit": "°C"}
